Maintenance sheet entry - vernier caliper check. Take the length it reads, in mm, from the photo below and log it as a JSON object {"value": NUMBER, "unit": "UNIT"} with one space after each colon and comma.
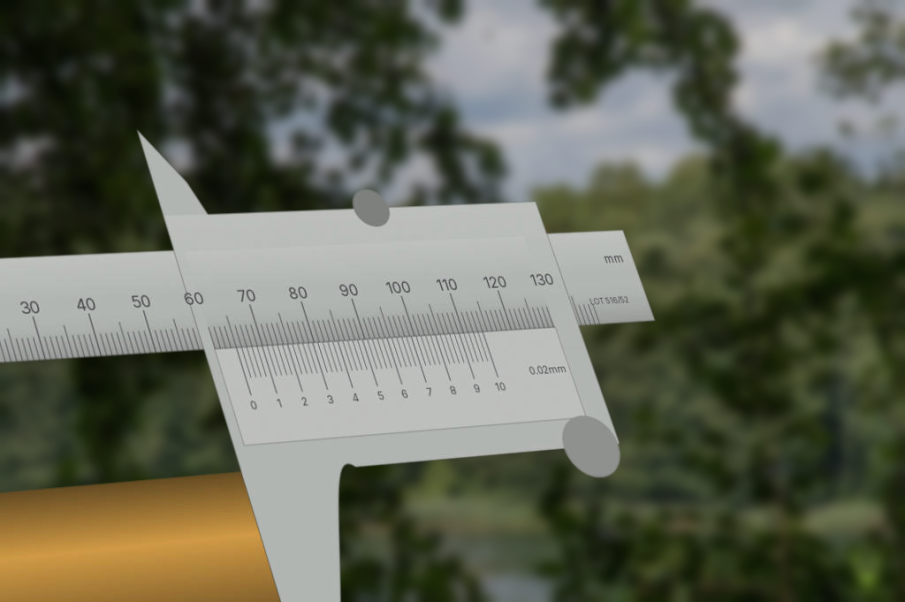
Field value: {"value": 65.0, "unit": "mm"}
